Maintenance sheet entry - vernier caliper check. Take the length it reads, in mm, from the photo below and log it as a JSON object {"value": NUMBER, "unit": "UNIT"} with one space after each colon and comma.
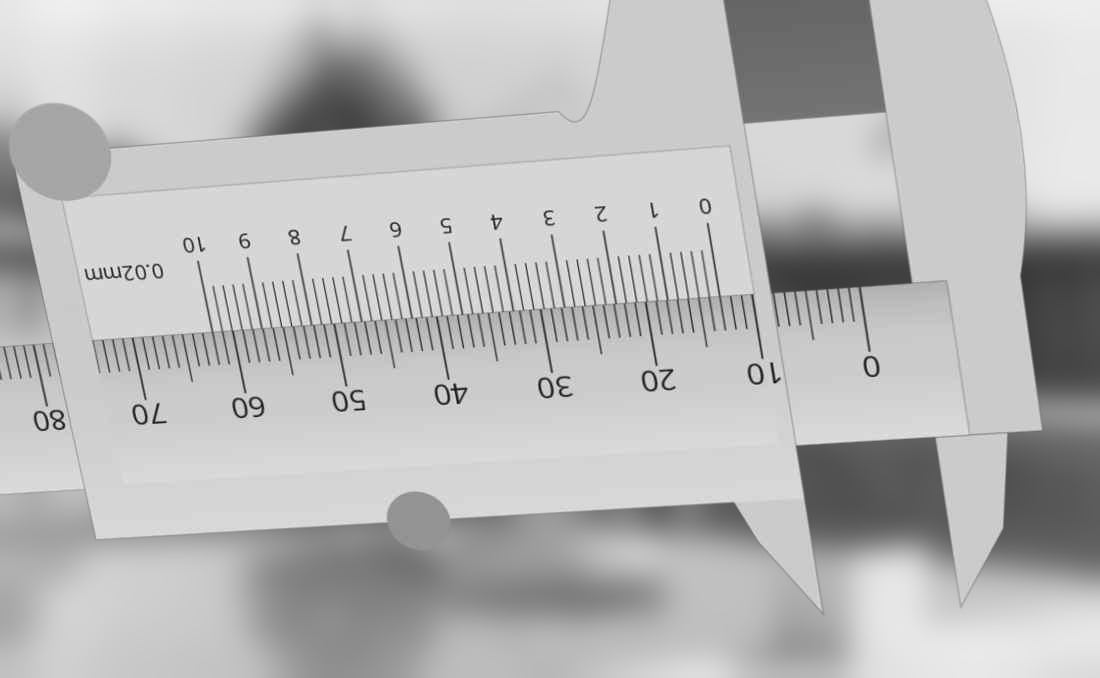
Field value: {"value": 13.0, "unit": "mm"}
